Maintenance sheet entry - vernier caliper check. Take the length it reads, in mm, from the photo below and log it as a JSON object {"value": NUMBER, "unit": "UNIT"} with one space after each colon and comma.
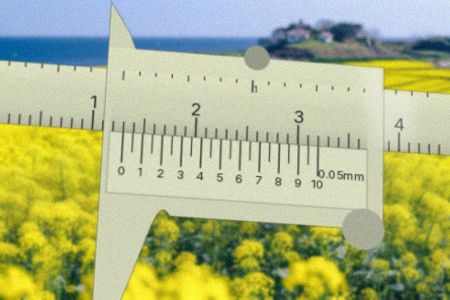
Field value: {"value": 13.0, "unit": "mm"}
